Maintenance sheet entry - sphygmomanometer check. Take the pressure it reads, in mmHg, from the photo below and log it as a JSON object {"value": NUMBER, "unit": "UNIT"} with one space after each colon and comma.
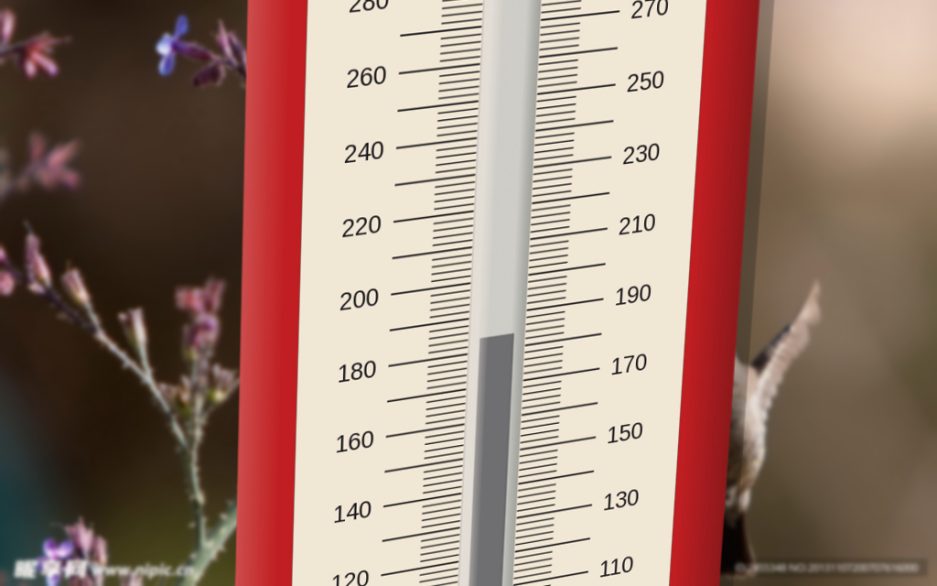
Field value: {"value": 184, "unit": "mmHg"}
